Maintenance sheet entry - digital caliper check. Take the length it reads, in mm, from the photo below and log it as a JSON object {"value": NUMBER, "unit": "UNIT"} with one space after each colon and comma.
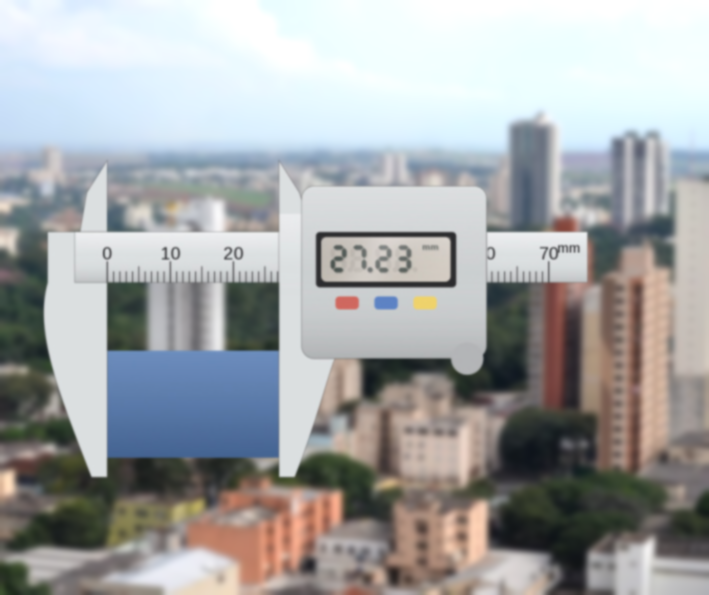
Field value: {"value": 27.23, "unit": "mm"}
